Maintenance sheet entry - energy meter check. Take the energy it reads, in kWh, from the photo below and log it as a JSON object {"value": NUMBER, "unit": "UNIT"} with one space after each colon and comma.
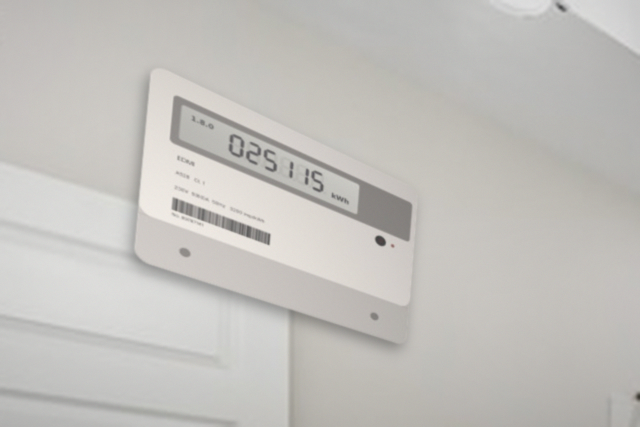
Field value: {"value": 25115, "unit": "kWh"}
